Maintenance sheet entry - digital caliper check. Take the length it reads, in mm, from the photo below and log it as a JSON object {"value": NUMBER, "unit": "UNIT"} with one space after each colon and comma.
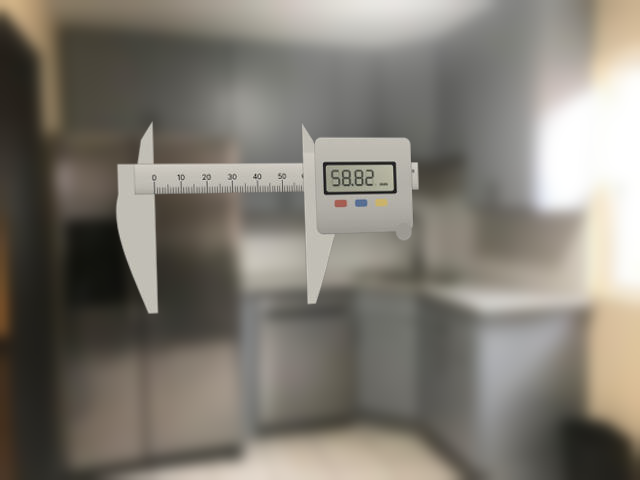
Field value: {"value": 58.82, "unit": "mm"}
